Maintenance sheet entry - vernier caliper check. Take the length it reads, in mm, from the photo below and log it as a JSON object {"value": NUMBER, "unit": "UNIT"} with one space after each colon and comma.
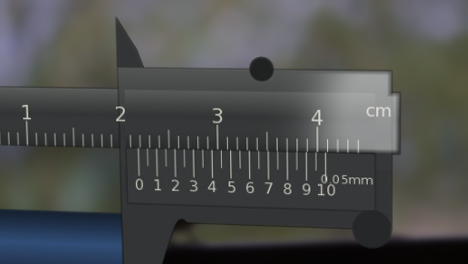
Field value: {"value": 21.8, "unit": "mm"}
